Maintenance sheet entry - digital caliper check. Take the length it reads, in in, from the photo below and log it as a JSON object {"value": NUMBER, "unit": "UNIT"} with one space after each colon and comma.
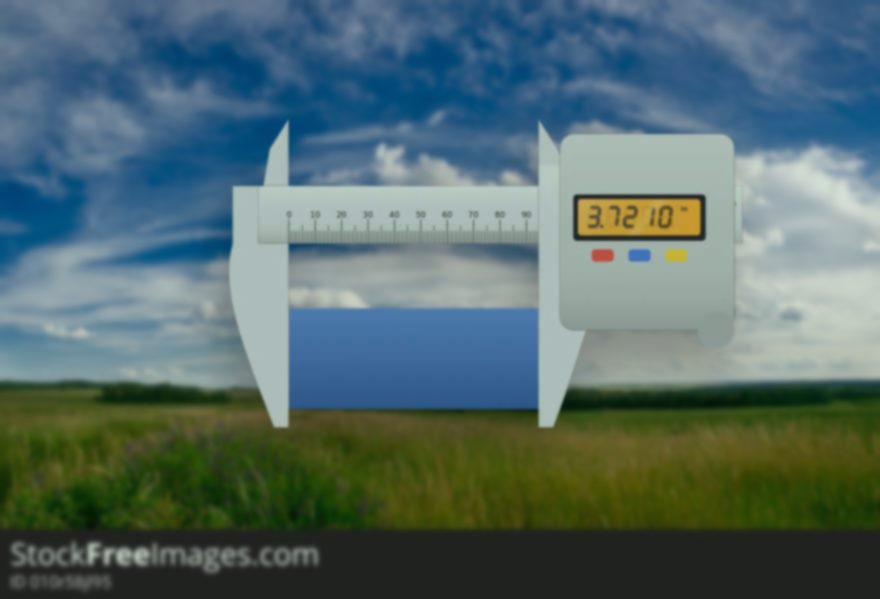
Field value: {"value": 3.7210, "unit": "in"}
